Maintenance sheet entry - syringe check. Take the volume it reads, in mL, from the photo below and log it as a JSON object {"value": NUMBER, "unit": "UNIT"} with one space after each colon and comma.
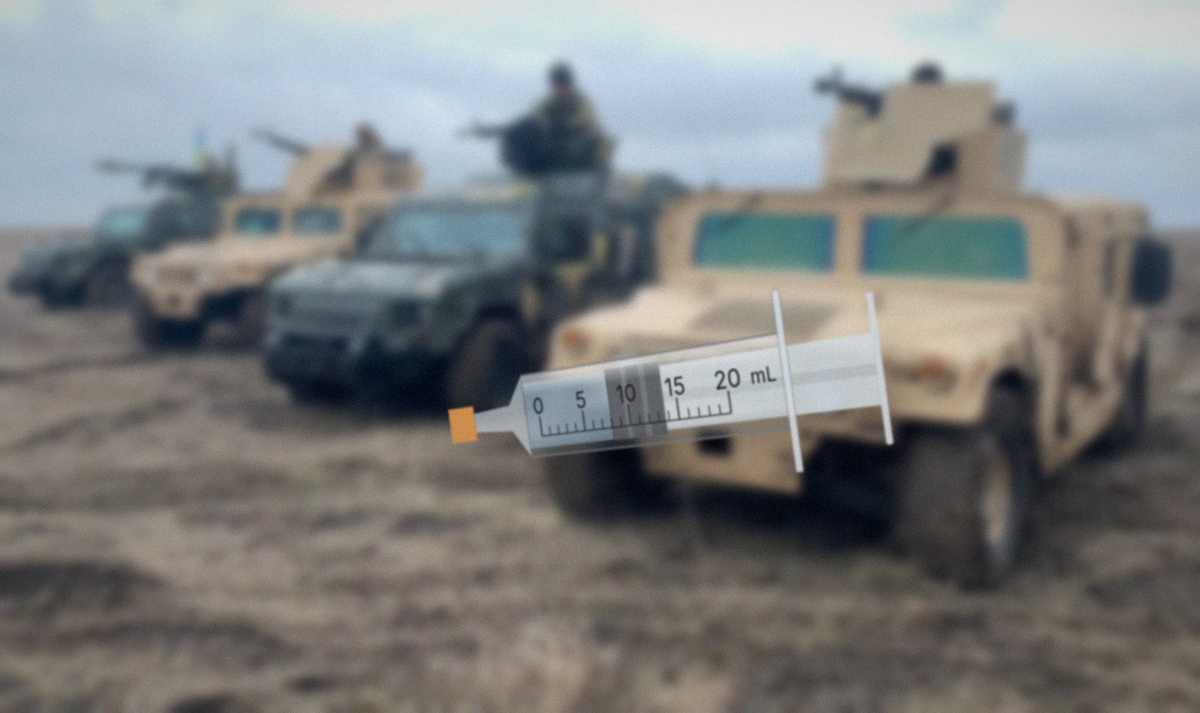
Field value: {"value": 8, "unit": "mL"}
